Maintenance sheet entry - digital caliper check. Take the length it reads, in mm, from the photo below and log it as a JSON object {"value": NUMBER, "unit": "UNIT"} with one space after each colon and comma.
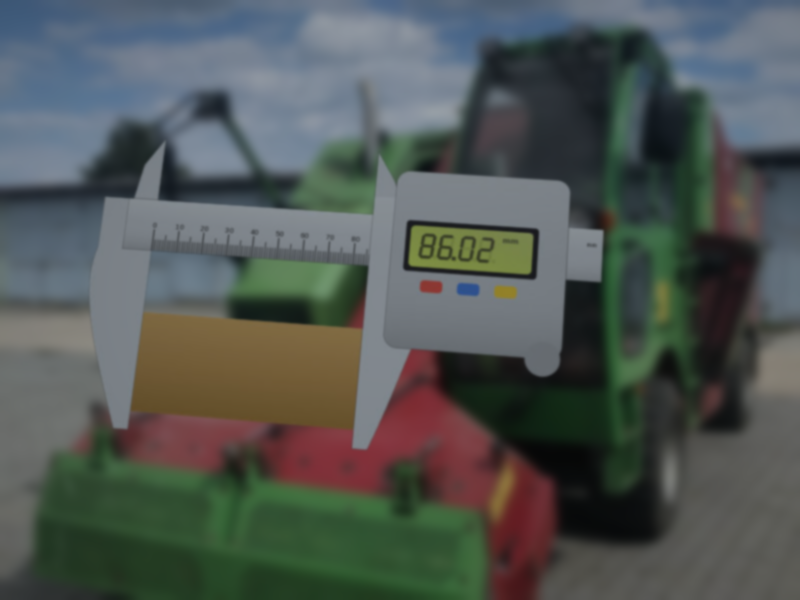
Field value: {"value": 86.02, "unit": "mm"}
